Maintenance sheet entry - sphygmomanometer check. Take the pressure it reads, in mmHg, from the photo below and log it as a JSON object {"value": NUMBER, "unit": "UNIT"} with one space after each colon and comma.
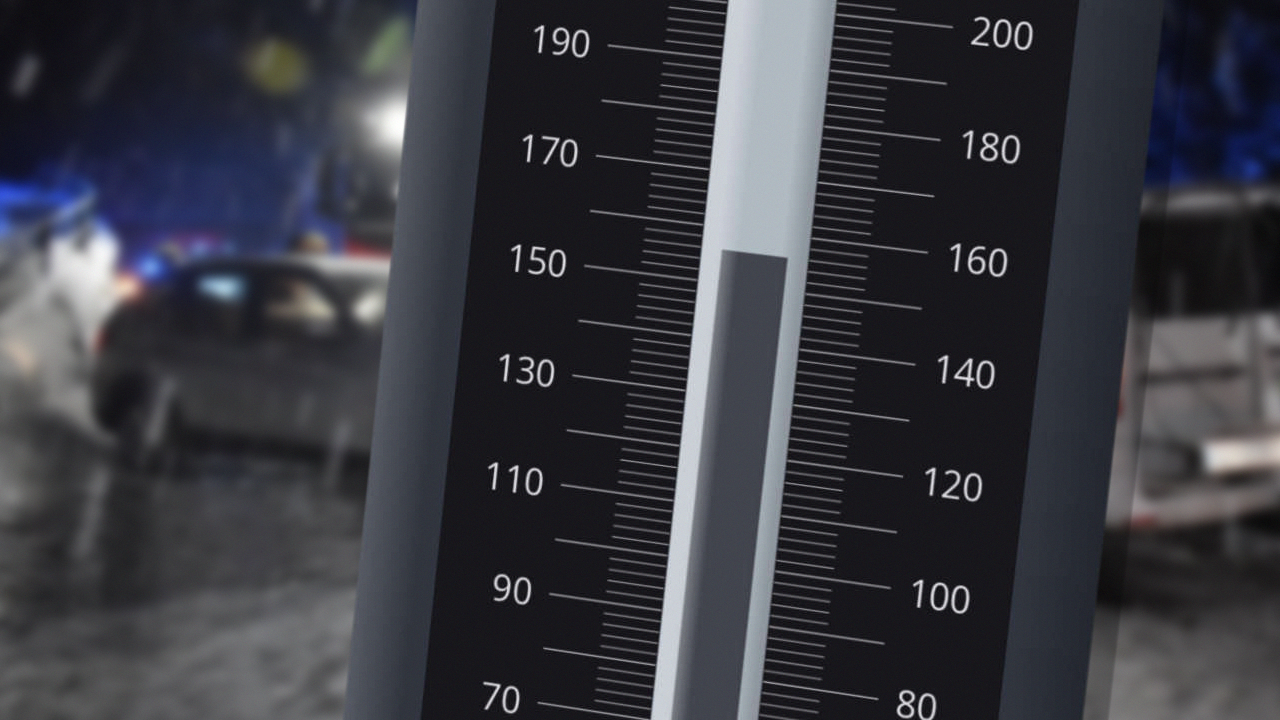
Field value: {"value": 156, "unit": "mmHg"}
